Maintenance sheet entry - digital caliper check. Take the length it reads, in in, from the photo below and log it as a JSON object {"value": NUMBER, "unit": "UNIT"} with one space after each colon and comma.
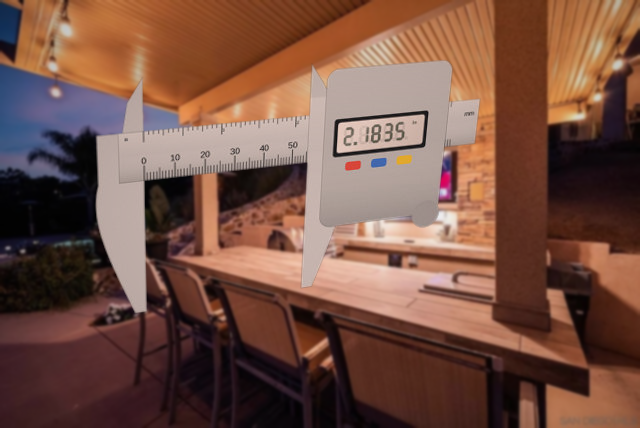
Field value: {"value": 2.1835, "unit": "in"}
